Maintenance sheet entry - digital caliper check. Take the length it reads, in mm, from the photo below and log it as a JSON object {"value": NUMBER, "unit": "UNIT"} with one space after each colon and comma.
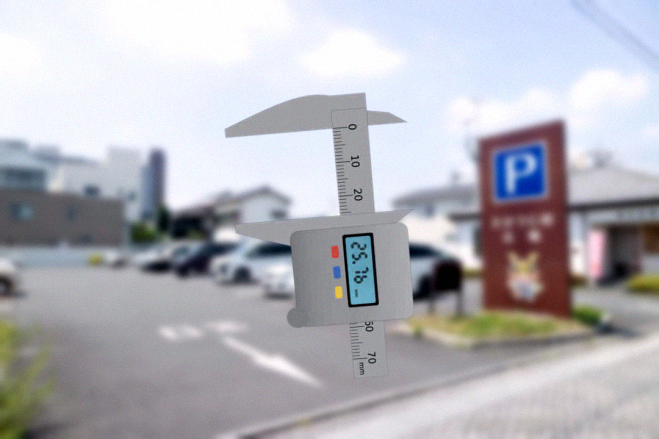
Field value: {"value": 25.76, "unit": "mm"}
